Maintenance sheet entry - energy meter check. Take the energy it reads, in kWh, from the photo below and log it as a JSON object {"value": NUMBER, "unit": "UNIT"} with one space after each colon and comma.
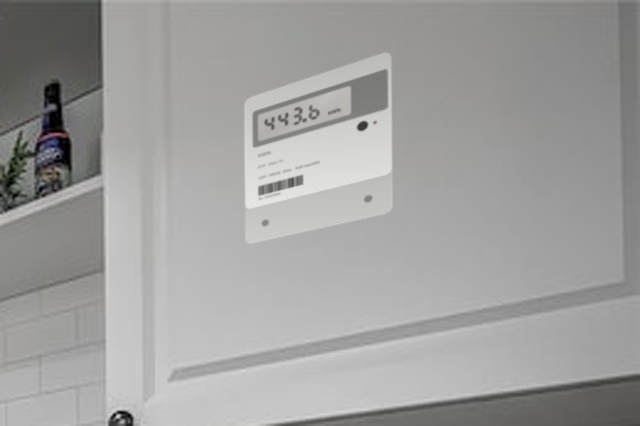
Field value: {"value": 443.6, "unit": "kWh"}
